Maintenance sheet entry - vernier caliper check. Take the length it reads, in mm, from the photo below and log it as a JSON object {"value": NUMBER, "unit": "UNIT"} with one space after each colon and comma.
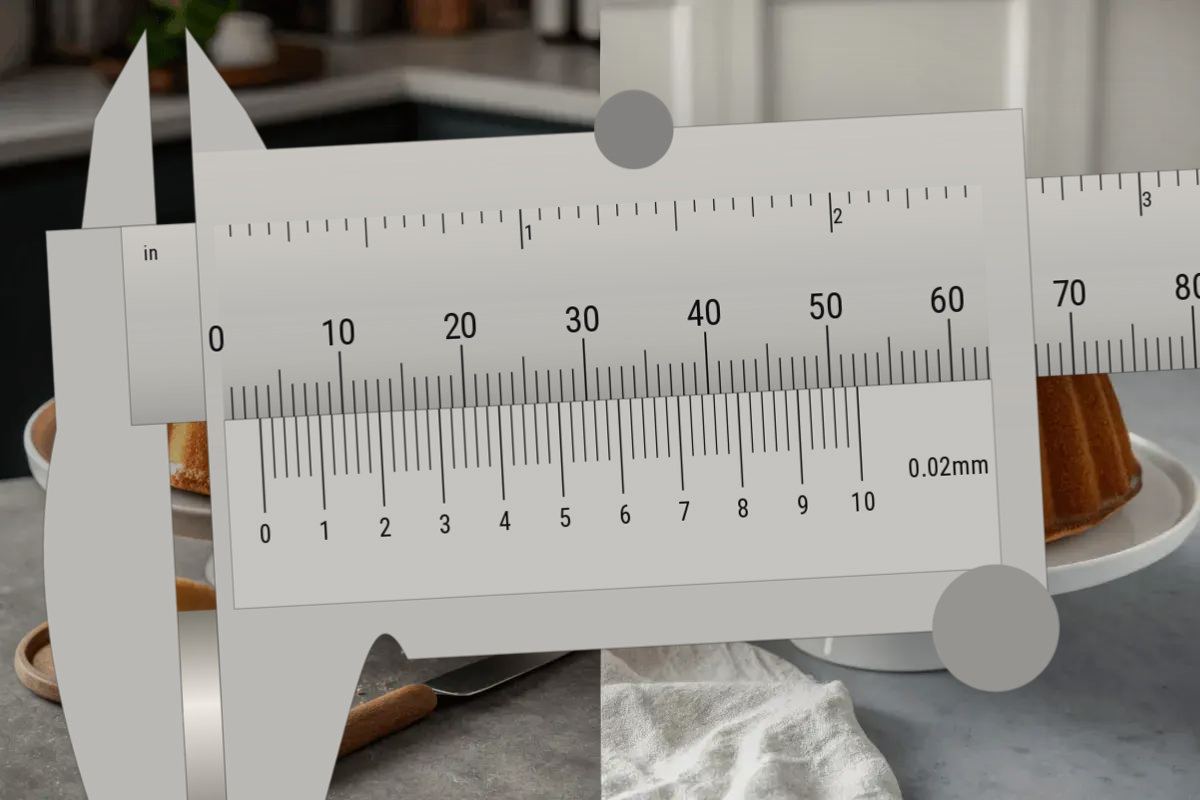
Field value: {"value": 3.2, "unit": "mm"}
